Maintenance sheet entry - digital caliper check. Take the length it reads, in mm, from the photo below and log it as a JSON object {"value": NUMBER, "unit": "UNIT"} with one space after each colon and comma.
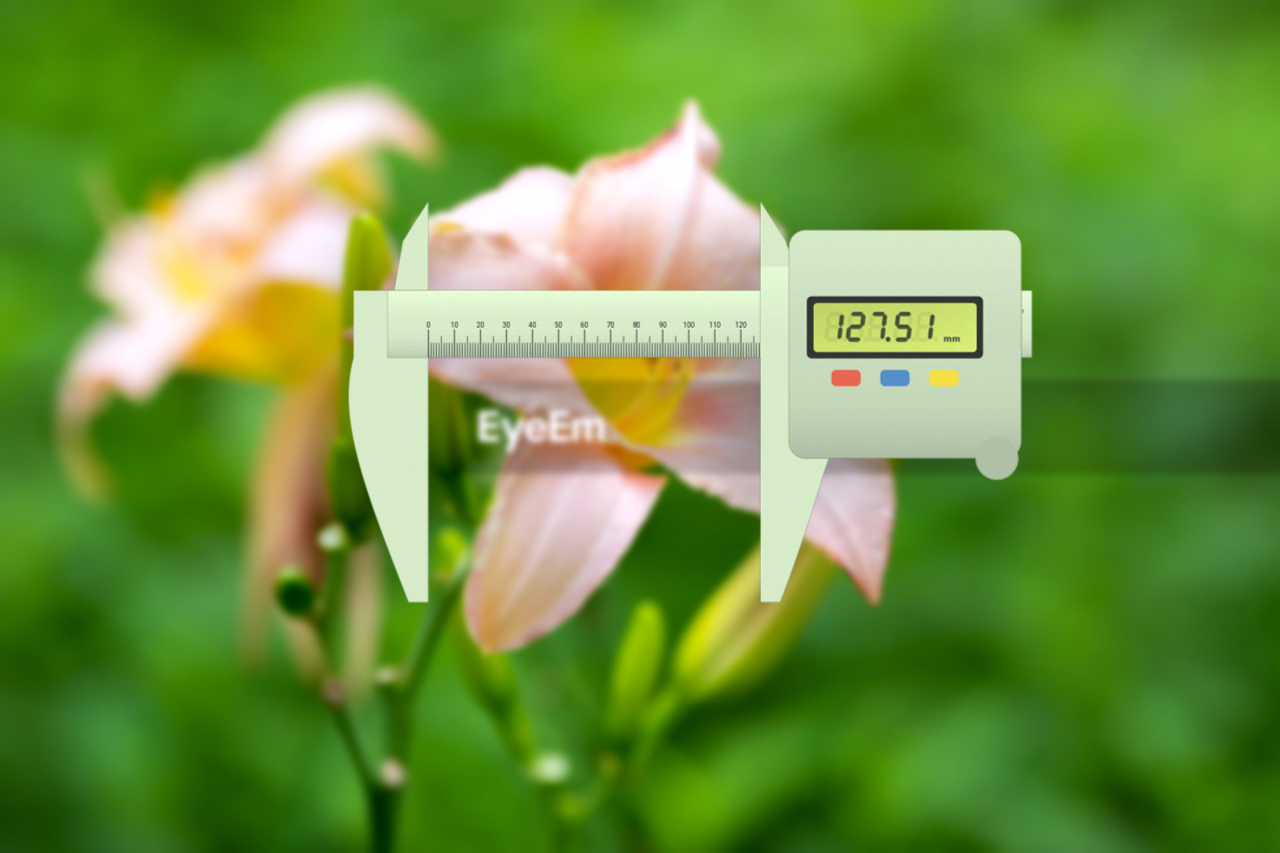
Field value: {"value": 127.51, "unit": "mm"}
